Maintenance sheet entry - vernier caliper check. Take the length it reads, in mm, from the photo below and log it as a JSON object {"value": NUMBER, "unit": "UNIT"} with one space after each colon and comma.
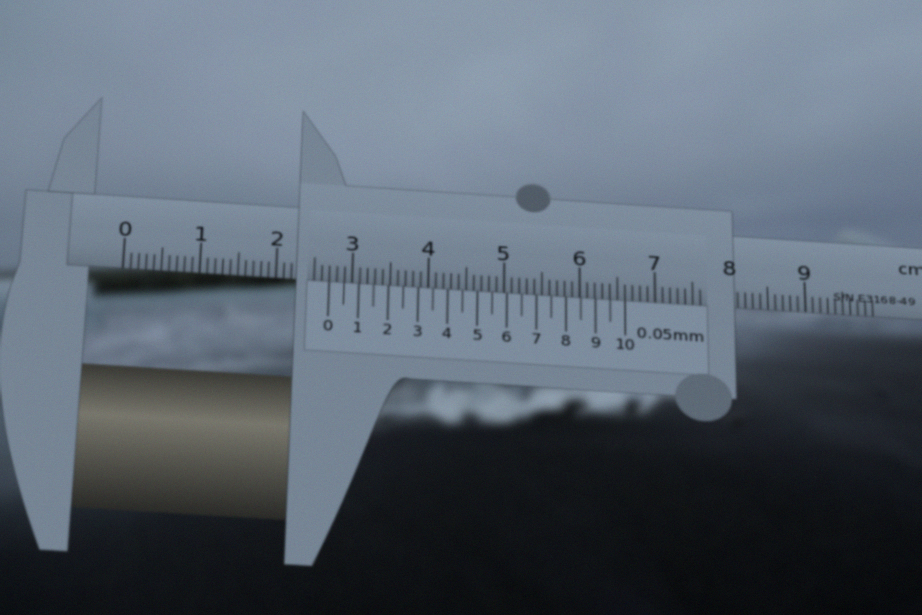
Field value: {"value": 27.0, "unit": "mm"}
